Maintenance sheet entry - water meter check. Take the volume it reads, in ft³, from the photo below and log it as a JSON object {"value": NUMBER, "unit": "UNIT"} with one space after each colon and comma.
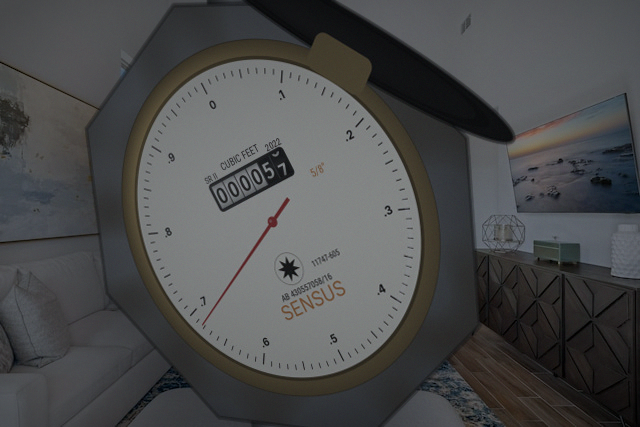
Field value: {"value": 56.68, "unit": "ft³"}
